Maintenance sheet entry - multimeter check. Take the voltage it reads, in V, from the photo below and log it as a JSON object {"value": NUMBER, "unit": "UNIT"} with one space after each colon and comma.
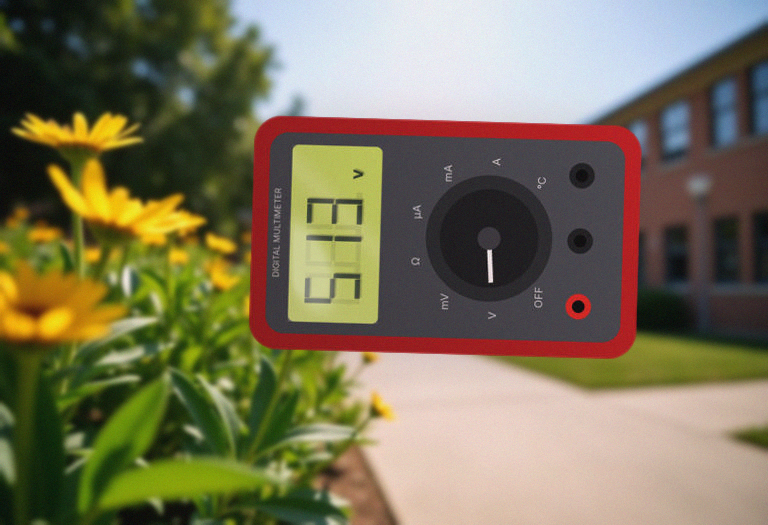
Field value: {"value": 513, "unit": "V"}
